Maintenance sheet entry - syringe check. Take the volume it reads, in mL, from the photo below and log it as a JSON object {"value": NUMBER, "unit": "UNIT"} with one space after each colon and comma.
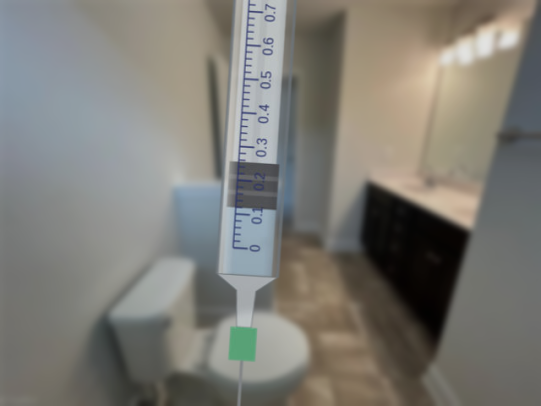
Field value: {"value": 0.12, "unit": "mL"}
